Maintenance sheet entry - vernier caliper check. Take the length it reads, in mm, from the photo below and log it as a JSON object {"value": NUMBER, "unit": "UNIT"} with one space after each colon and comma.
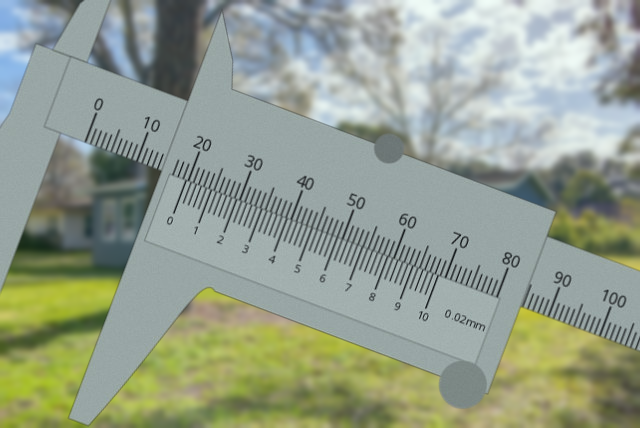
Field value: {"value": 19.6, "unit": "mm"}
